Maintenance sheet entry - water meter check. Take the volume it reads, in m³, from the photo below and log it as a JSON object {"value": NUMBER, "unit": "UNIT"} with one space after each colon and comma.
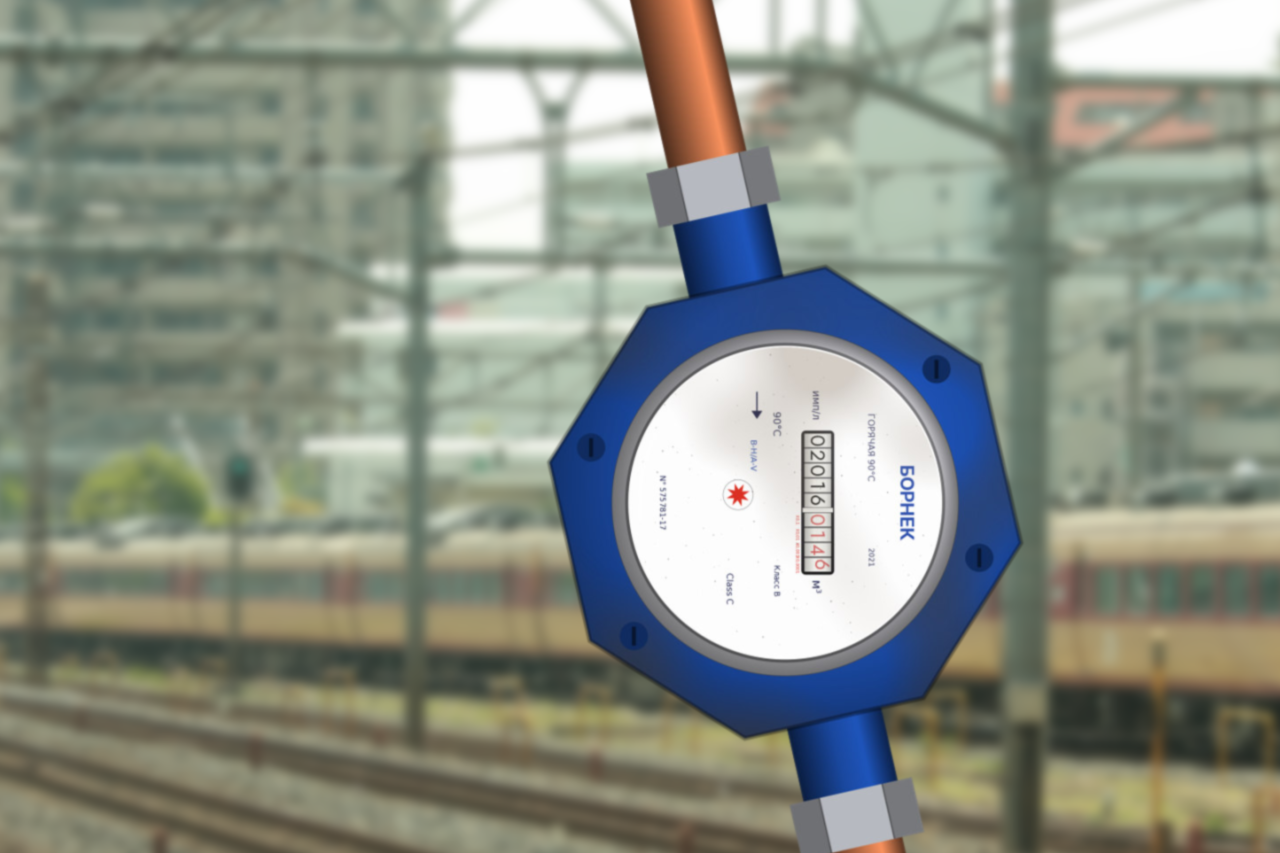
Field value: {"value": 2016.0146, "unit": "m³"}
